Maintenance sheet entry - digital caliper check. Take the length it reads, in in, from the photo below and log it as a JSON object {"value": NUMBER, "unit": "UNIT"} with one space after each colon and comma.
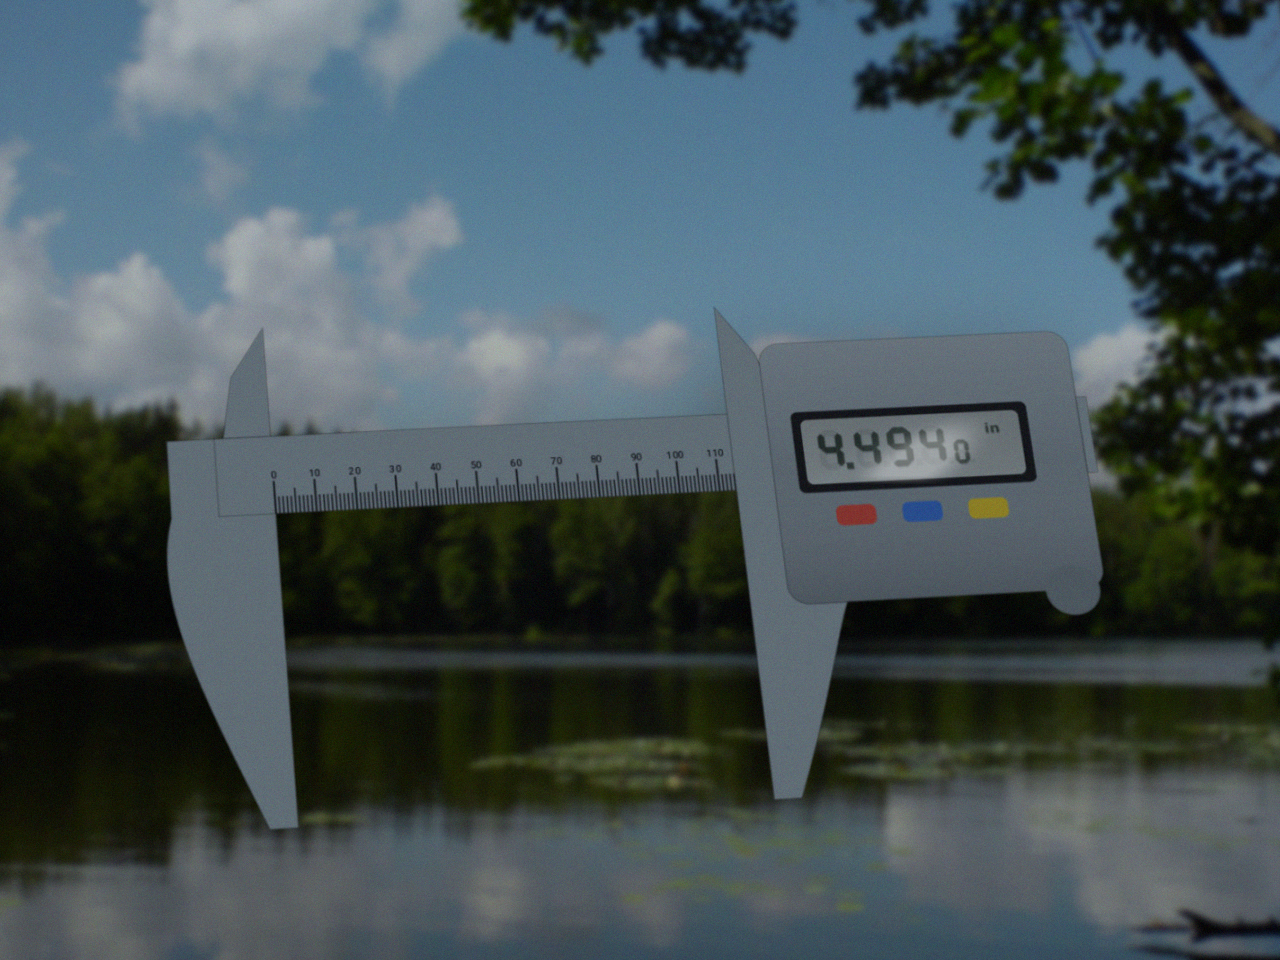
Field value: {"value": 4.4940, "unit": "in"}
